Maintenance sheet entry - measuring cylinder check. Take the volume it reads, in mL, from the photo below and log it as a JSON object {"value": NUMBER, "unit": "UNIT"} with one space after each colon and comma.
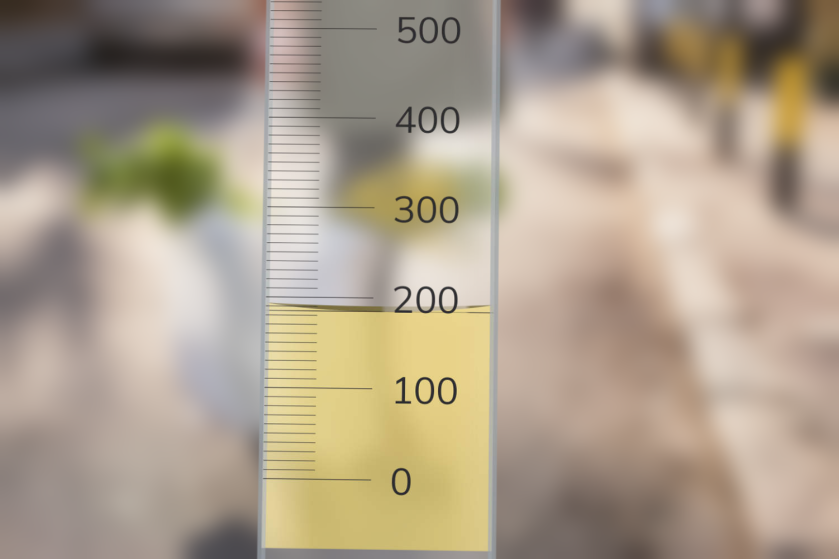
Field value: {"value": 185, "unit": "mL"}
